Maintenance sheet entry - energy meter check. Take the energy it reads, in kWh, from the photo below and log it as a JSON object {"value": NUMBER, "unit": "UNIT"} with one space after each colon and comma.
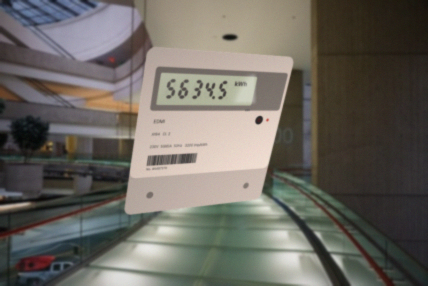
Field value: {"value": 5634.5, "unit": "kWh"}
